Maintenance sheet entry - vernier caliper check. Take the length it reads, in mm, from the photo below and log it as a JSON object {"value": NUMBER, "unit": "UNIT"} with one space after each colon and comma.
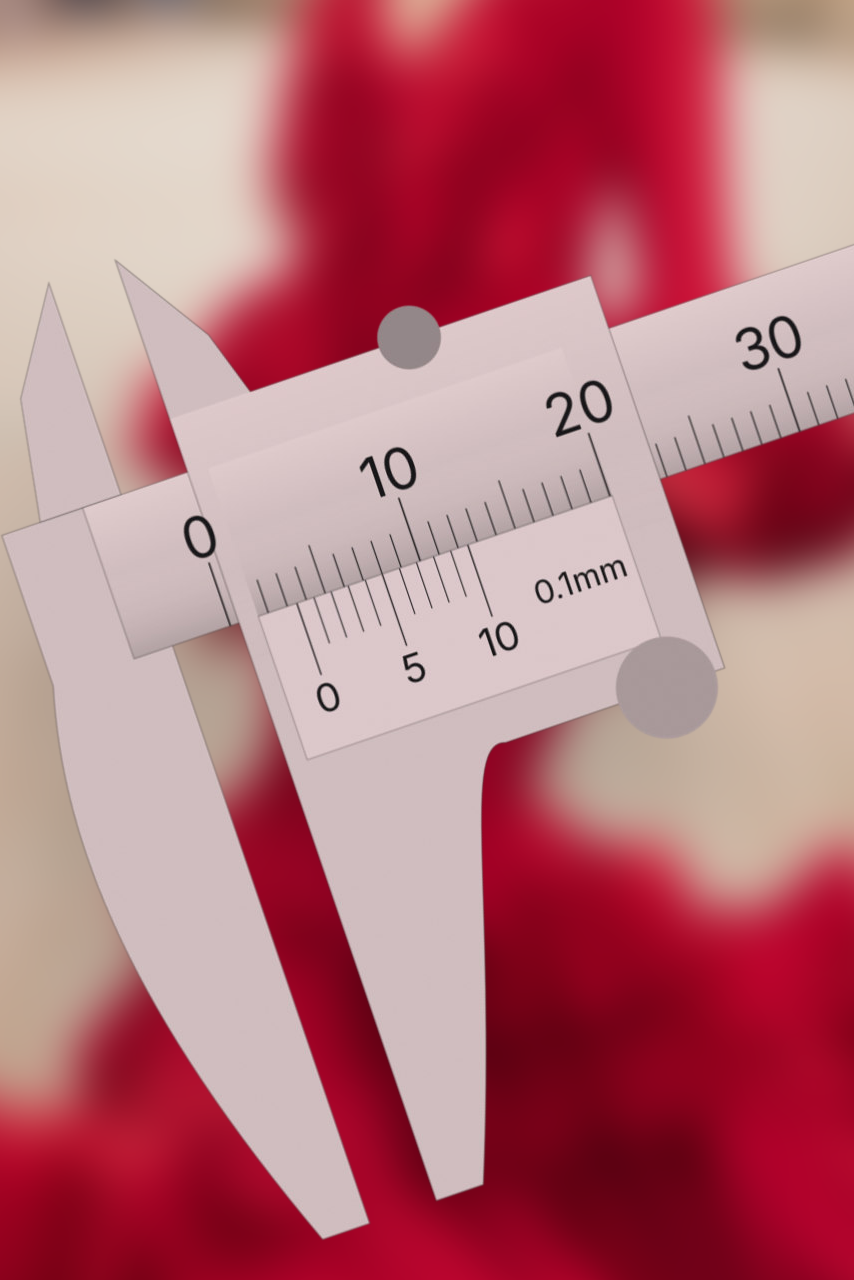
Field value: {"value": 3.5, "unit": "mm"}
